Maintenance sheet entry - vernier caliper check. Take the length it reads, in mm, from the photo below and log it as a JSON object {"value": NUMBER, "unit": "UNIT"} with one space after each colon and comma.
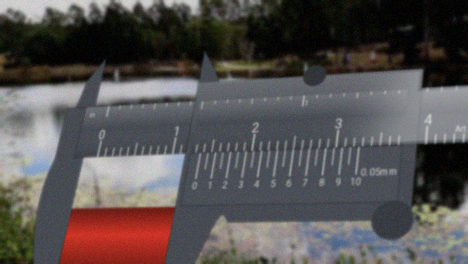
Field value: {"value": 13.6, "unit": "mm"}
